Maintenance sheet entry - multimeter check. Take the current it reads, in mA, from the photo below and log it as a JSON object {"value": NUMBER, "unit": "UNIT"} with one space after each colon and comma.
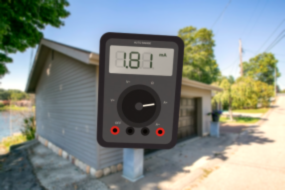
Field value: {"value": 1.81, "unit": "mA"}
